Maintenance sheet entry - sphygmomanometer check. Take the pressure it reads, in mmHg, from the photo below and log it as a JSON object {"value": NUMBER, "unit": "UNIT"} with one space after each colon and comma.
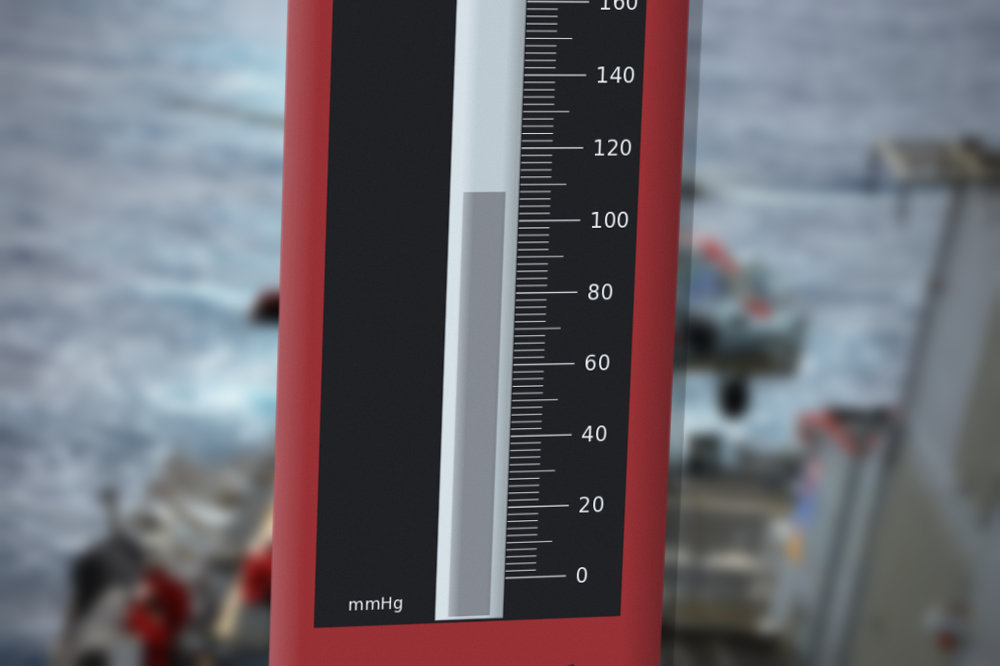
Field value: {"value": 108, "unit": "mmHg"}
